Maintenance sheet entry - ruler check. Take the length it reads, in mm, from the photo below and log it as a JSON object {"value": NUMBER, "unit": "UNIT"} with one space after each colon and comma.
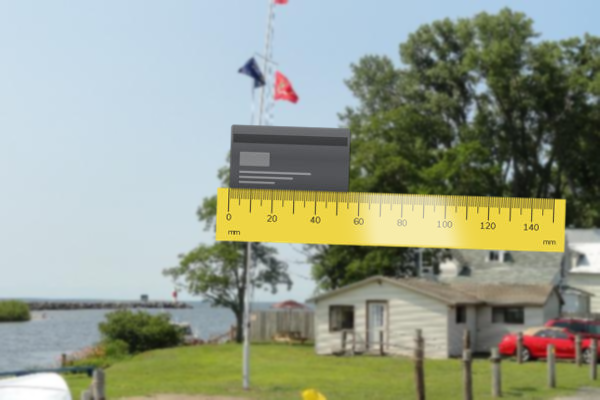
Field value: {"value": 55, "unit": "mm"}
